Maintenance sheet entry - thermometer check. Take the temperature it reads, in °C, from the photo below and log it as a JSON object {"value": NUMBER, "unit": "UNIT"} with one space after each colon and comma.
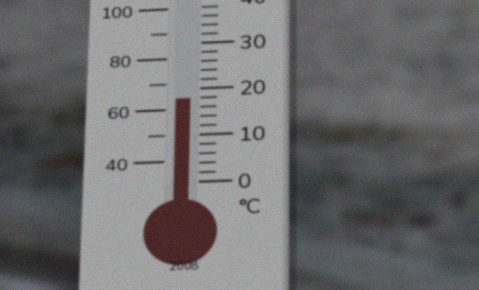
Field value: {"value": 18, "unit": "°C"}
